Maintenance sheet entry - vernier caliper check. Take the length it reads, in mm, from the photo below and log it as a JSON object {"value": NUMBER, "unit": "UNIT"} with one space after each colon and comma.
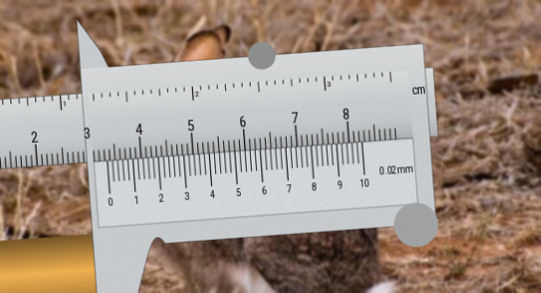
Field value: {"value": 33.5, "unit": "mm"}
